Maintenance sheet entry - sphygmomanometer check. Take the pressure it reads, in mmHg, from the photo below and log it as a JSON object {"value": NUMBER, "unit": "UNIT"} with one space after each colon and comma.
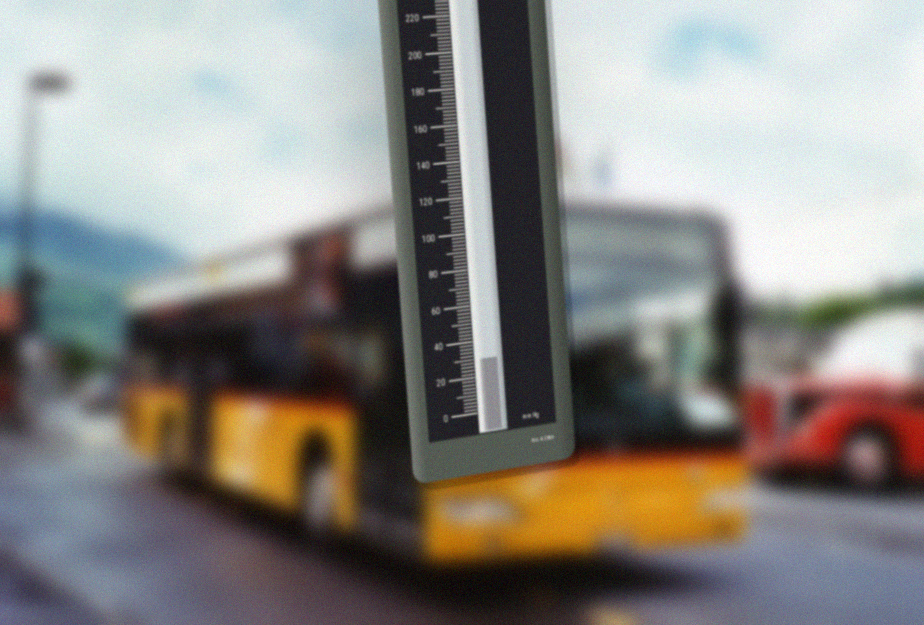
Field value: {"value": 30, "unit": "mmHg"}
